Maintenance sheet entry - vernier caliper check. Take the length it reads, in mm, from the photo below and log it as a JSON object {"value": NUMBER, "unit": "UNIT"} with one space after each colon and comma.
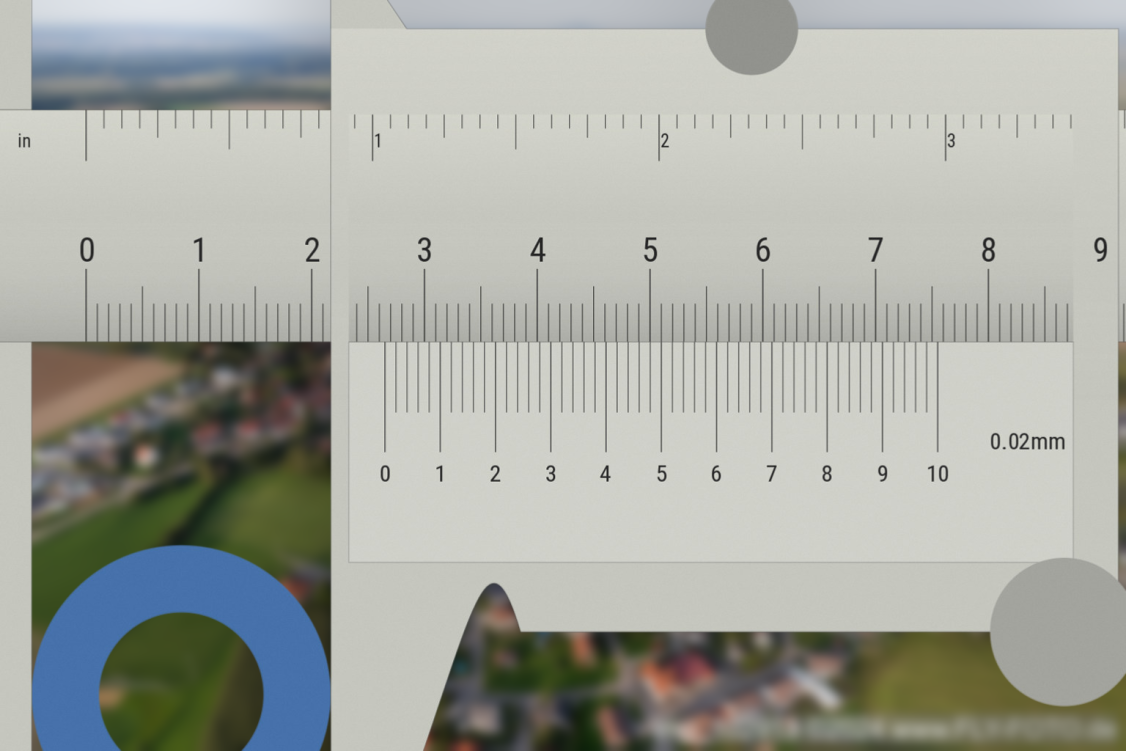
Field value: {"value": 26.5, "unit": "mm"}
